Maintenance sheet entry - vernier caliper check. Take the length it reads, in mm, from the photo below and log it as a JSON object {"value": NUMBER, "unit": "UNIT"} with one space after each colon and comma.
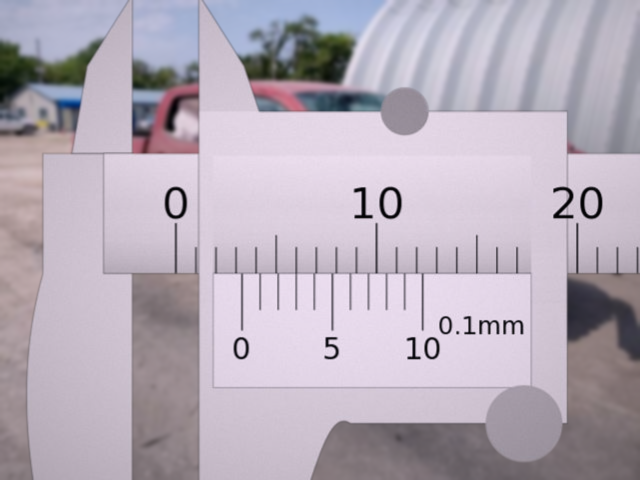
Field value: {"value": 3.3, "unit": "mm"}
